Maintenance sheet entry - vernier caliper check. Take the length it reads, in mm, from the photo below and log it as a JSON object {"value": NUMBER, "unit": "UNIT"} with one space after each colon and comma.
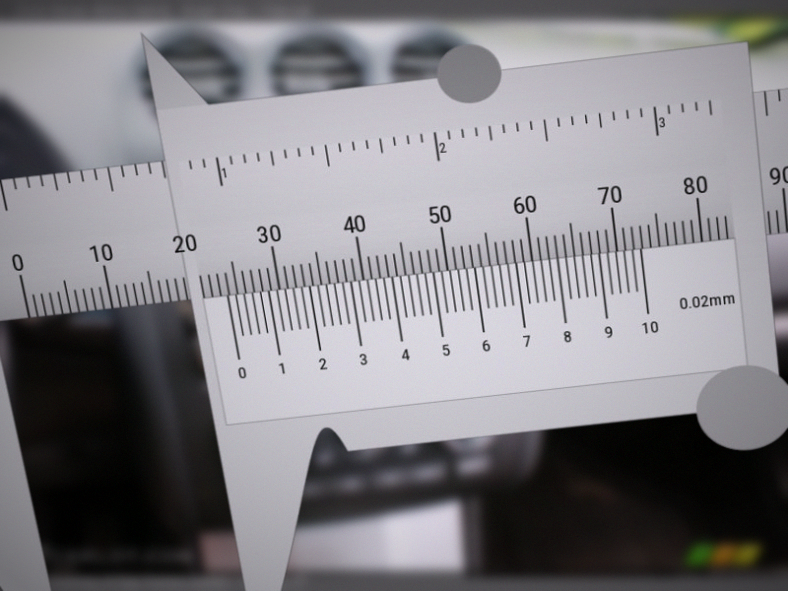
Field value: {"value": 23.8, "unit": "mm"}
